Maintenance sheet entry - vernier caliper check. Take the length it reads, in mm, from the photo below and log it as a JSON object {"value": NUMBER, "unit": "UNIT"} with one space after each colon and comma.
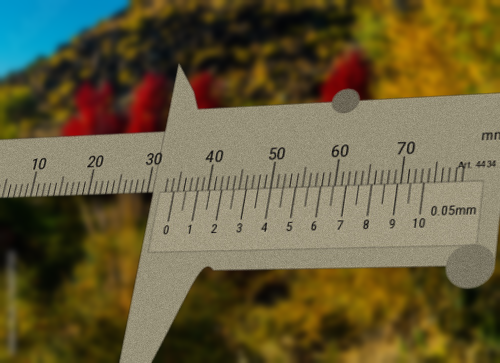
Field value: {"value": 34.4, "unit": "mm"}
